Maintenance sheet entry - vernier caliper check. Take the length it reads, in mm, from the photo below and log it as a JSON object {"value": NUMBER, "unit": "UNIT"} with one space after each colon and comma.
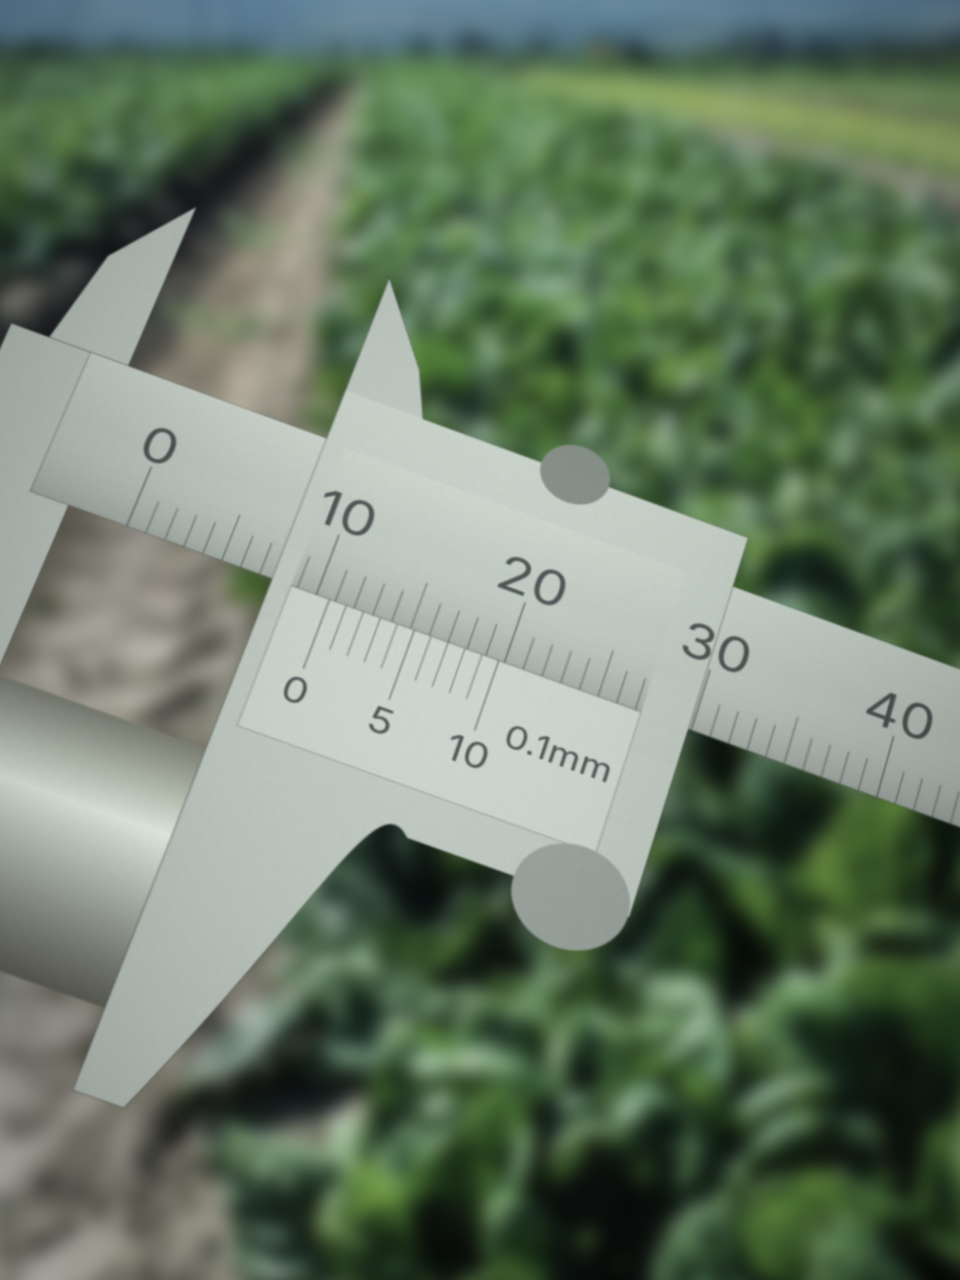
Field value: {"value": 10.7, "unit": "mm"}
